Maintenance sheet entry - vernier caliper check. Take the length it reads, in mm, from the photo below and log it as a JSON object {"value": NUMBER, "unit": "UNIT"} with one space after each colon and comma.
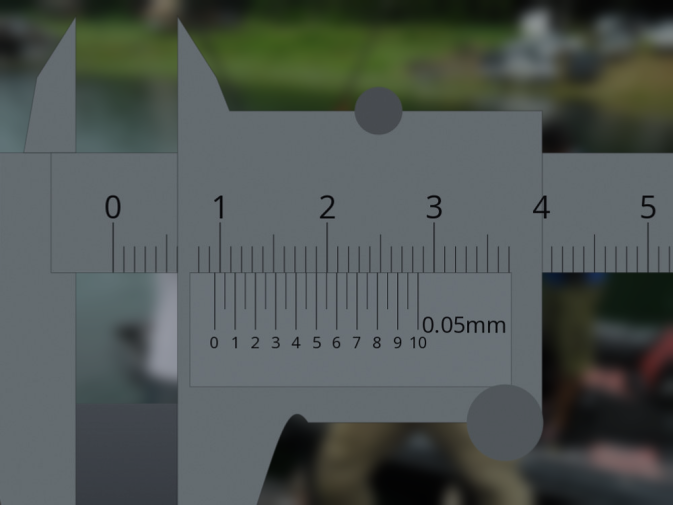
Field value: {"value": 9.5, "unit": "mm"}
